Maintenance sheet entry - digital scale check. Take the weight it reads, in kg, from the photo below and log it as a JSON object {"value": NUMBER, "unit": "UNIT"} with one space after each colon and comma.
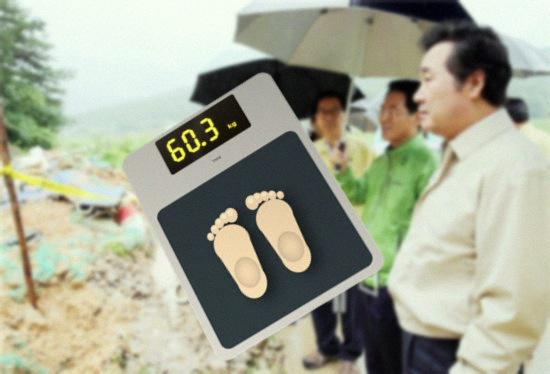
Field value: {"value": 60.3, "unit": "kg"}
